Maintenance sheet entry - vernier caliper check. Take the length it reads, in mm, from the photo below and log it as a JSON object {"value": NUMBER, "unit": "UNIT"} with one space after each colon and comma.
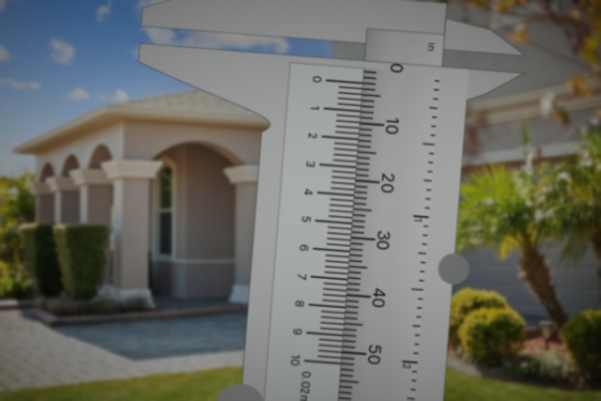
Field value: {"value": 3.0, "unit": "mm"}
